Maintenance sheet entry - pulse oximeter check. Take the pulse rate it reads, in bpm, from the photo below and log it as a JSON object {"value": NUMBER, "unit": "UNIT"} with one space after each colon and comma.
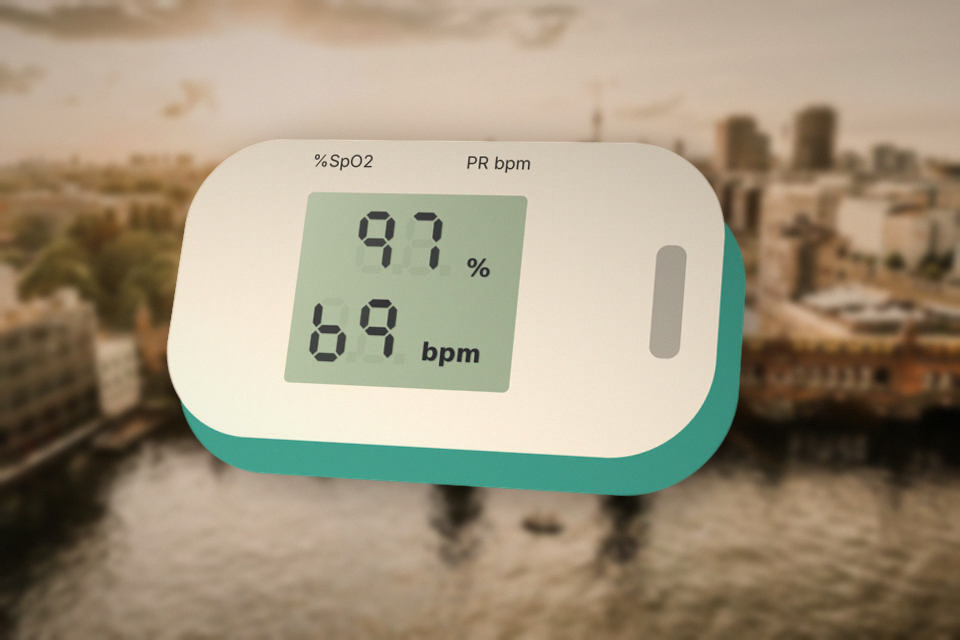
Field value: {"value": 69, "unit": "bpm"}
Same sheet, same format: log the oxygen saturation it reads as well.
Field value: {"value": 97, "unit": "%"}
